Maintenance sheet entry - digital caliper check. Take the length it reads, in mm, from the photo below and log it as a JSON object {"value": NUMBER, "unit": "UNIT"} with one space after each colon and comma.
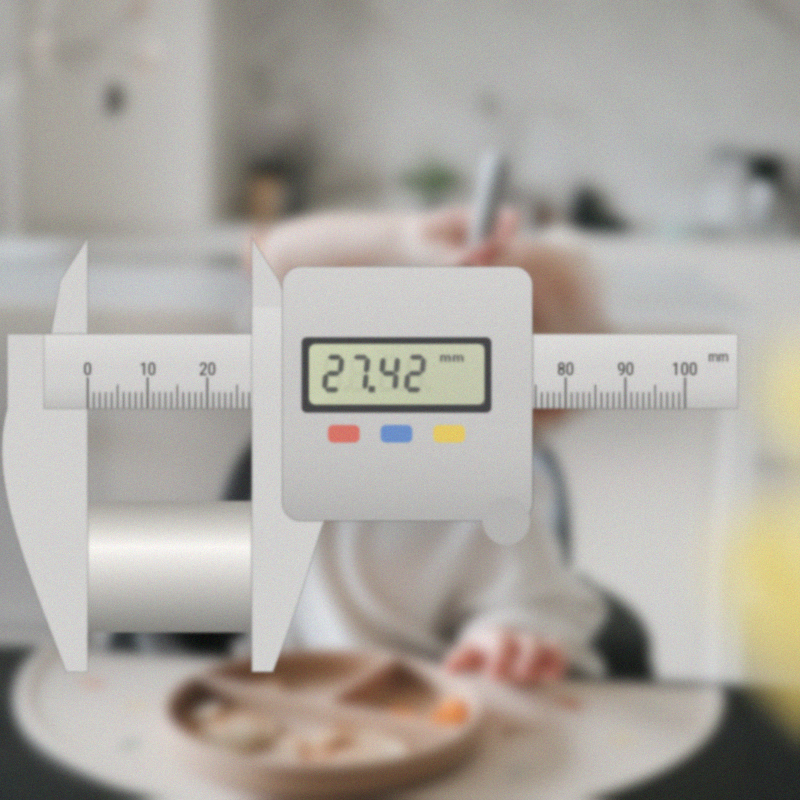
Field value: {"value": 27.42, "unit": "mm"}
